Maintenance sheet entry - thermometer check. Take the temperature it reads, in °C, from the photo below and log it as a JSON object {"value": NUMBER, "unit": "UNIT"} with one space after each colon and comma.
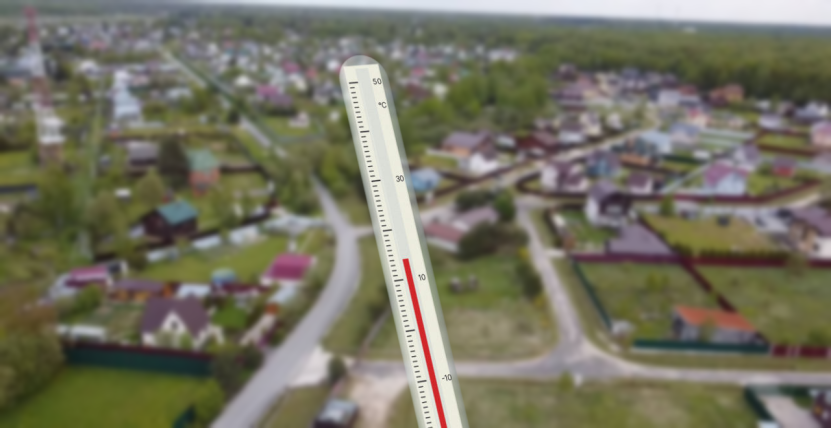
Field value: {"value": 14, "unit": "°C"}
